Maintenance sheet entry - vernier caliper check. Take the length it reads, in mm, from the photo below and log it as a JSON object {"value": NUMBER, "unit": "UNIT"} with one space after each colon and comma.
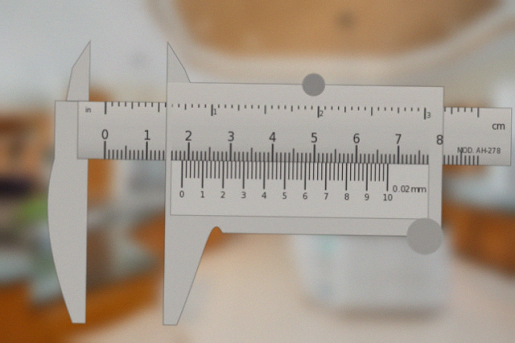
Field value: {"value": 18.5, "unit": "mm"}
